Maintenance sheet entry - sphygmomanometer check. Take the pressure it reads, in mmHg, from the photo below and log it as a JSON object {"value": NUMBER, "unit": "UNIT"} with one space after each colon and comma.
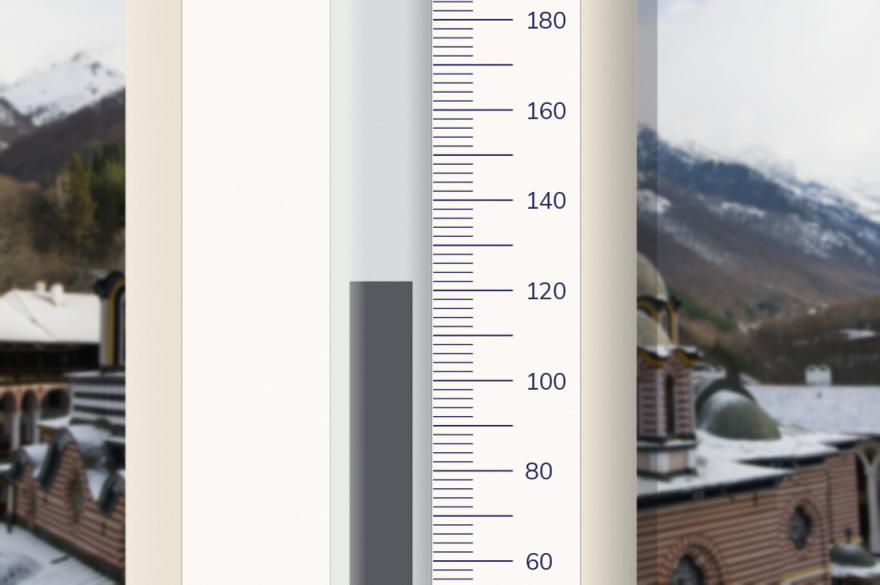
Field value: {"value": 122, "unit": "mmHg"}
